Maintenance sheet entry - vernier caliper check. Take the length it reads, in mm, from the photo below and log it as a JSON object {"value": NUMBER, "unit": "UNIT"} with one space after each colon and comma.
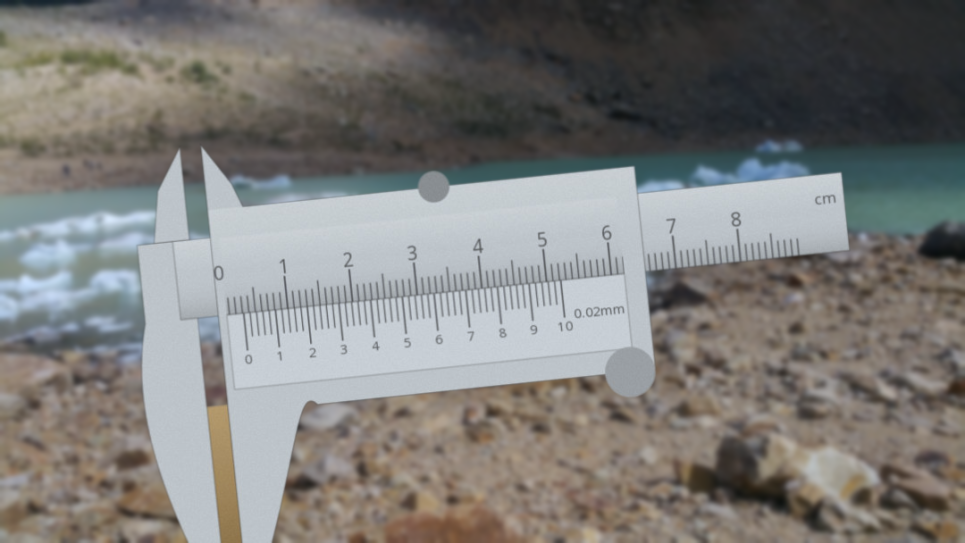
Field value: {"value": 3.2, "unit": "mm"}
